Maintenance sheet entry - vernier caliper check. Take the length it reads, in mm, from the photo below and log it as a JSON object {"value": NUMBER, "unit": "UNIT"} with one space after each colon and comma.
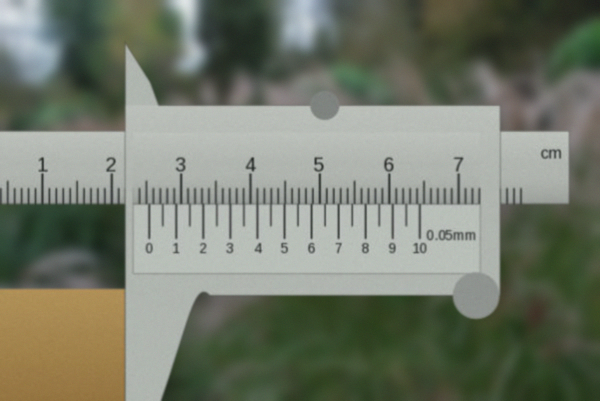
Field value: {"value": 25.4, "unit": "mm"}
